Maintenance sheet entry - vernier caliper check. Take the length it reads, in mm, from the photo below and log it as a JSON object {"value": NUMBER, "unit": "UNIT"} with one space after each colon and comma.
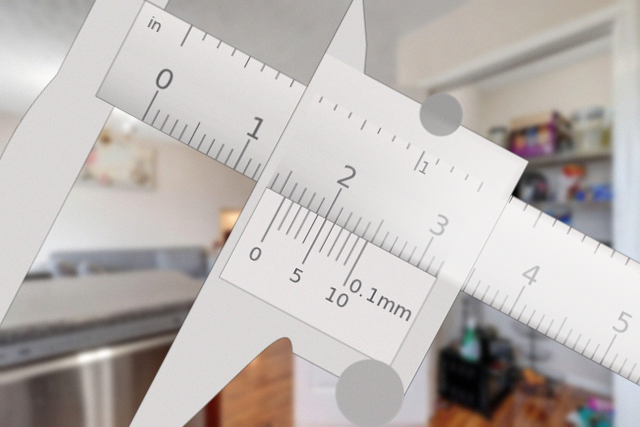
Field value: {"value": 15.6, "unit": "mm"}
